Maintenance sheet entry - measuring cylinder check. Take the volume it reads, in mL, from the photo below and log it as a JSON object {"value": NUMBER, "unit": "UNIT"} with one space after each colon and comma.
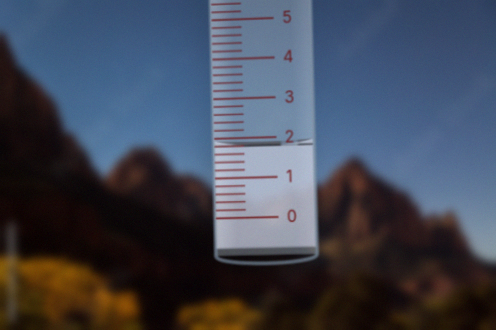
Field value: {"value": 1.8, "unit": "mL"}
